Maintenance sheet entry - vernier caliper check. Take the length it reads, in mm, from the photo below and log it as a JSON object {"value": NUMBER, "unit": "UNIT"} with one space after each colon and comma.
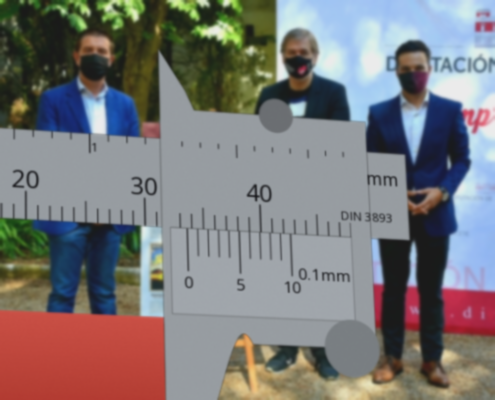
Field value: {"value": 33.6, "unit": "mm"}
